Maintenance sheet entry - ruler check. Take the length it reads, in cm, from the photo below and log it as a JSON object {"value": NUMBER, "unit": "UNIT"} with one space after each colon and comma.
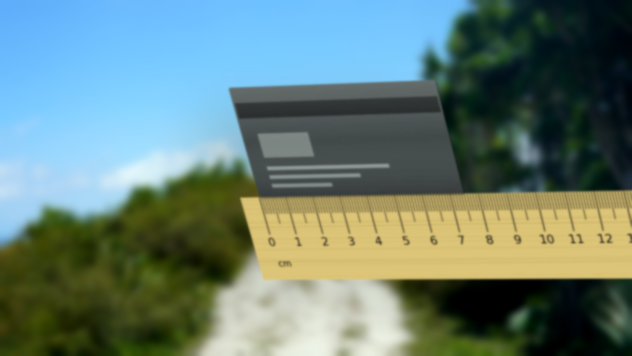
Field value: {"value": 7.5, "unit": "cm"}
